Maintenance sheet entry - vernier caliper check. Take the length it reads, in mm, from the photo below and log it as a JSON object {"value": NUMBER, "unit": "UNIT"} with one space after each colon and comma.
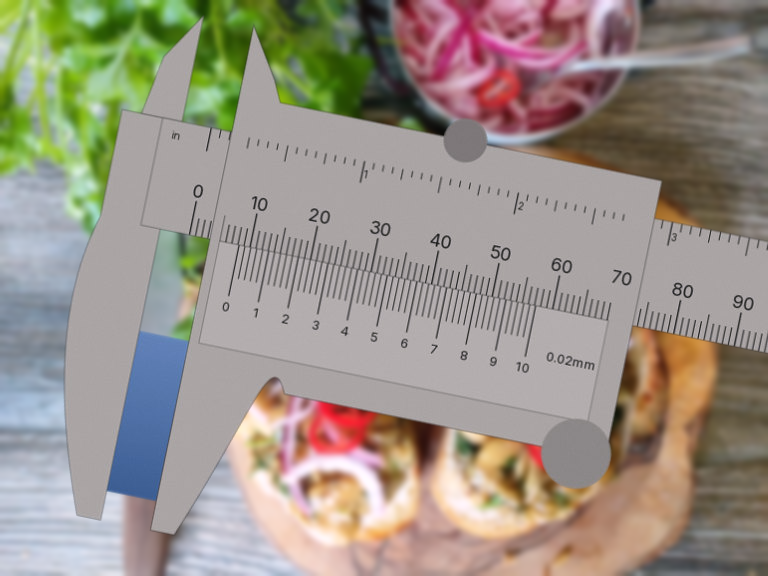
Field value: {"value": 8.2, "unit": "mm"}
